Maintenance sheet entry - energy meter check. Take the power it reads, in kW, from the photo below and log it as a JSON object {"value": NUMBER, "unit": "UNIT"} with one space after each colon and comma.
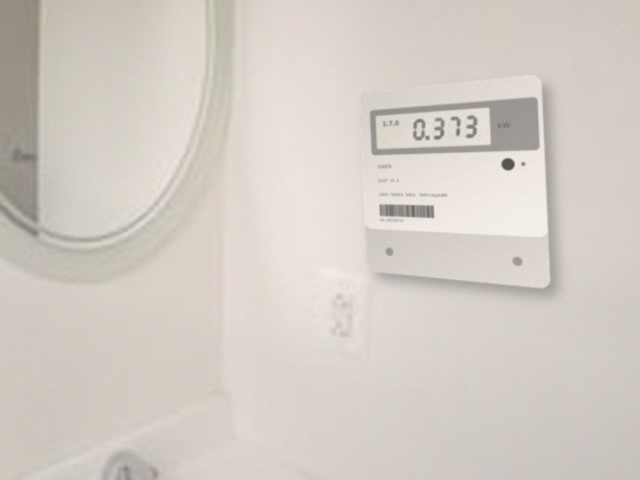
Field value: {"value": 0.373, "unit": "kW"}
